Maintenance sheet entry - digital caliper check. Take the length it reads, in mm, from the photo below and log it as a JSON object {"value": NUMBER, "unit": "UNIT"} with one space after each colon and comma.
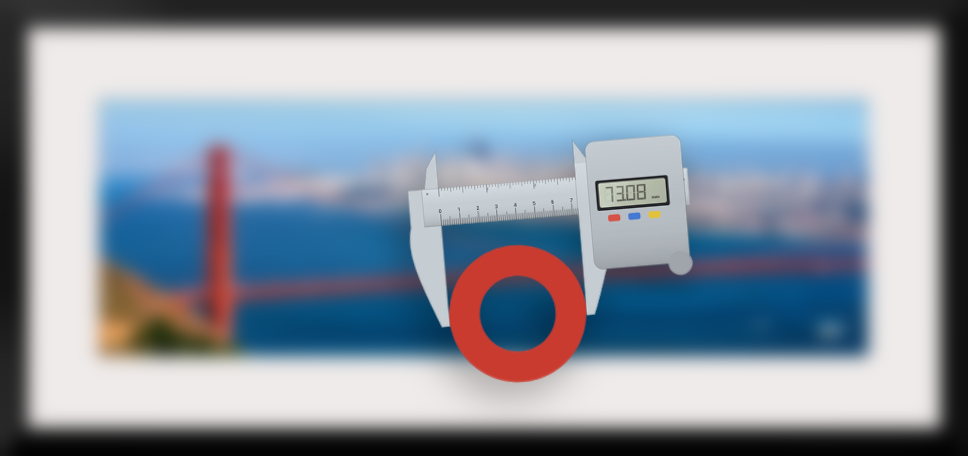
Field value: {"value": 73.08, "unit": "mm"}
